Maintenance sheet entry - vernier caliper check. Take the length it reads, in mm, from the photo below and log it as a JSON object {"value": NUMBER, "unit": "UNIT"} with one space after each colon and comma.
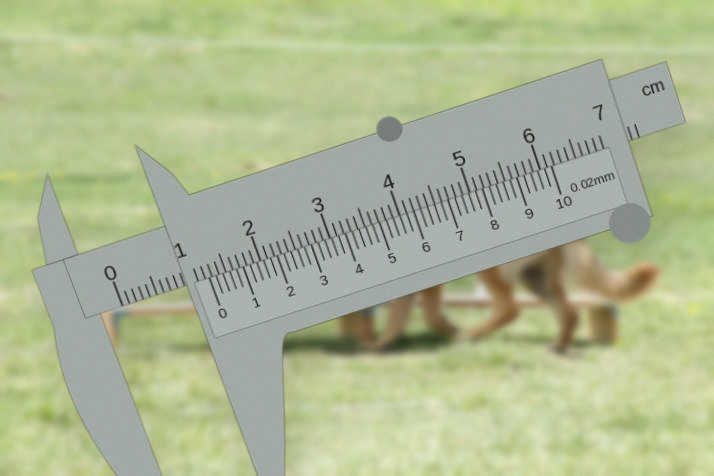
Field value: {"value": 12.6, "unit": "mm"}
